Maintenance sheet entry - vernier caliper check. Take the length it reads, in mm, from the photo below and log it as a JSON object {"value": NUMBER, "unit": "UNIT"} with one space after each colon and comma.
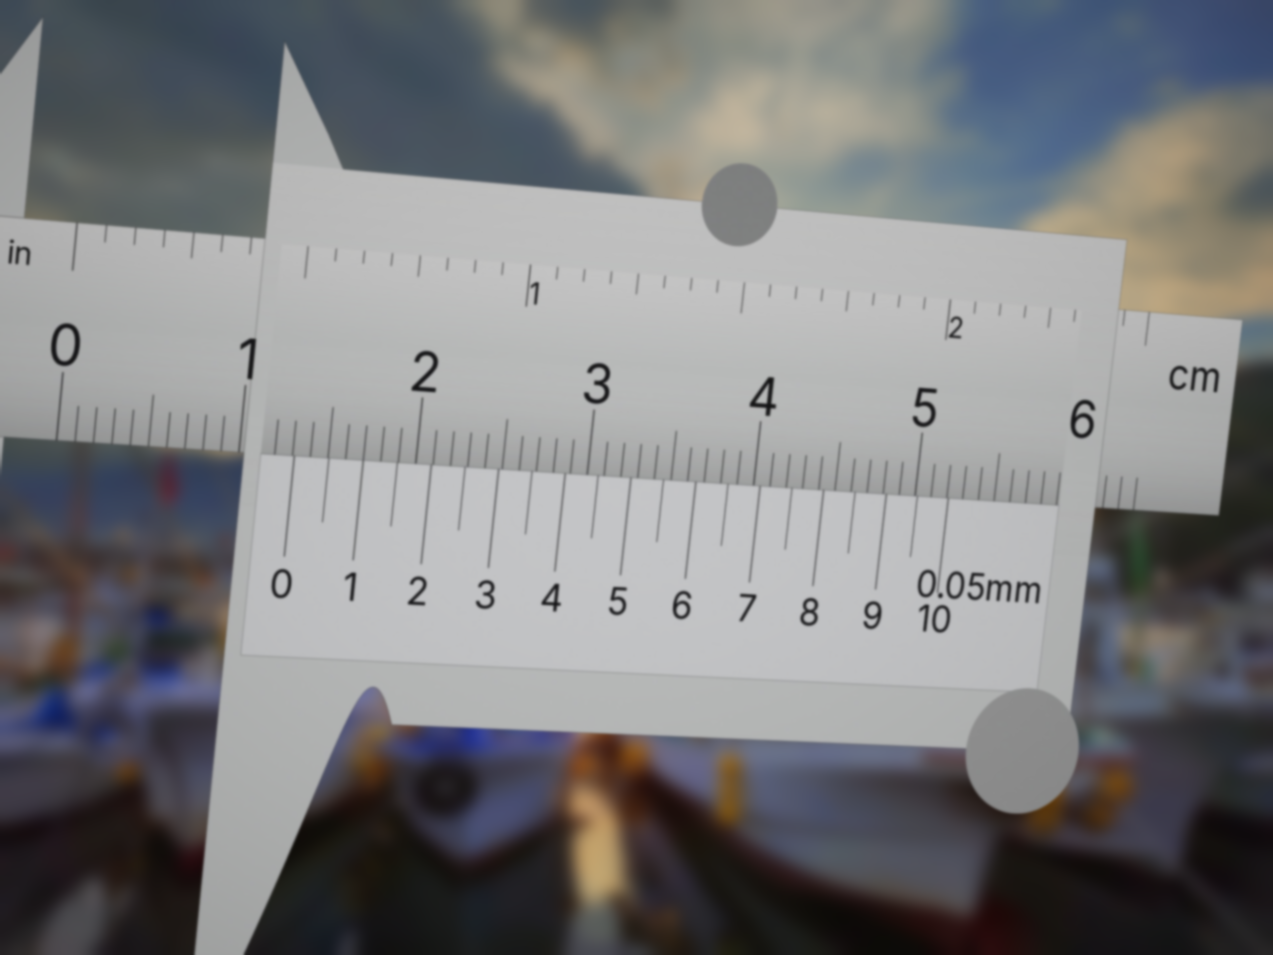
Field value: {"value": 13.1, "unit": "mm"}
